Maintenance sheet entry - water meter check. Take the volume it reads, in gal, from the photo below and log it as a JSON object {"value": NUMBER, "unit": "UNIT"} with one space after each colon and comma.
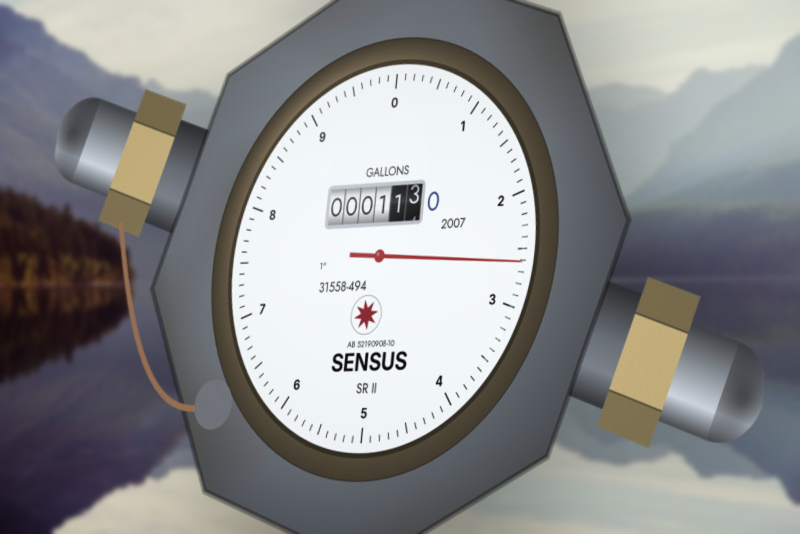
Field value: {"value": 1132.6, "unit": "gal"}
